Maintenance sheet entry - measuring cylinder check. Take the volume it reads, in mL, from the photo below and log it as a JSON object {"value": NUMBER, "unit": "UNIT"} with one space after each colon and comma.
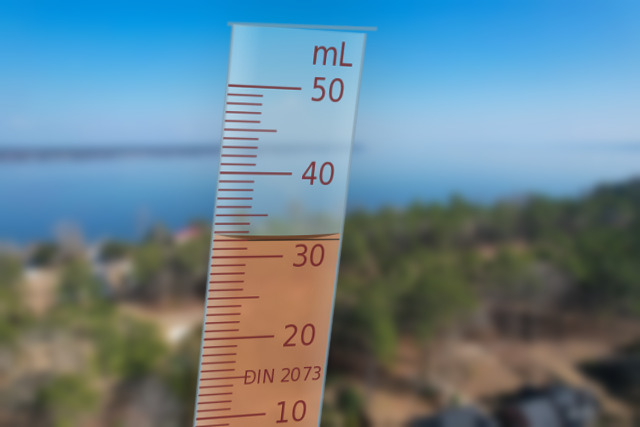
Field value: {"value": 32, "unit": "mL"}
